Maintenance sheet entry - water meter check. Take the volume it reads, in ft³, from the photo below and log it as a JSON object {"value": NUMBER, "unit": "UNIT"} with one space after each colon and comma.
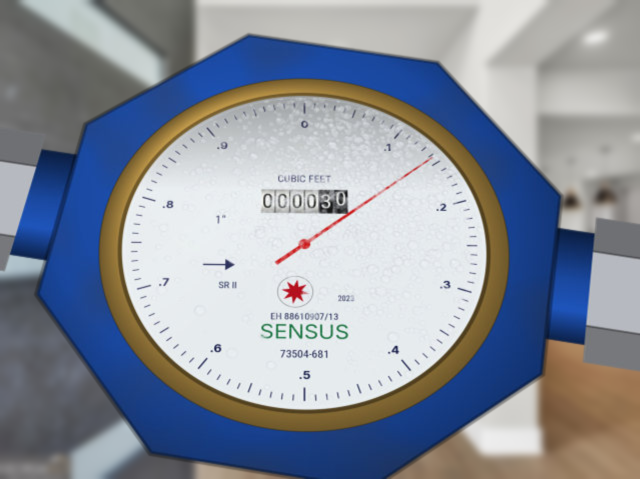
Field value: {"value": 30.14, "unit": "ft³"}
